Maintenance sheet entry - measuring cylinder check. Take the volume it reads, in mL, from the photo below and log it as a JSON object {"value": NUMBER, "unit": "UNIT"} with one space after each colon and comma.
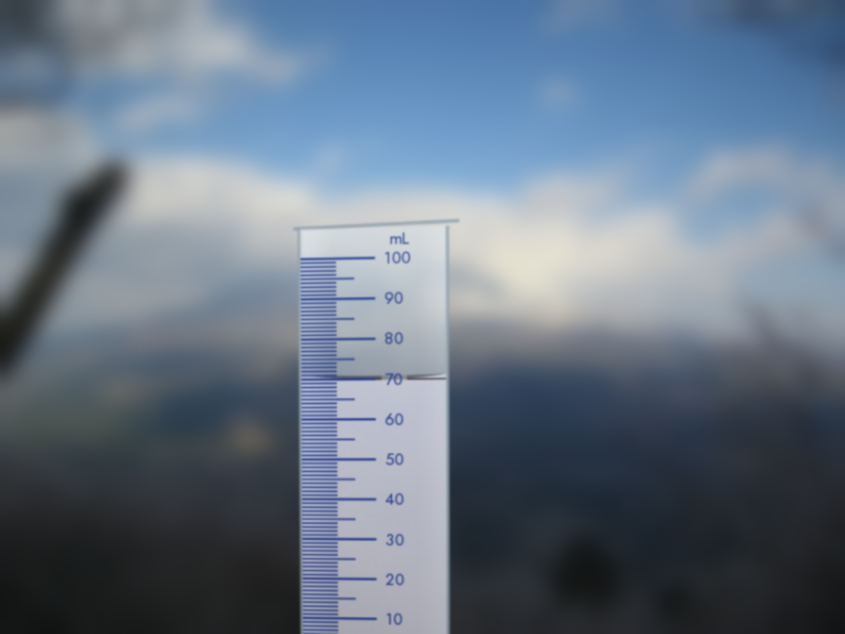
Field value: {"value": 70, "unit": "mL"}
